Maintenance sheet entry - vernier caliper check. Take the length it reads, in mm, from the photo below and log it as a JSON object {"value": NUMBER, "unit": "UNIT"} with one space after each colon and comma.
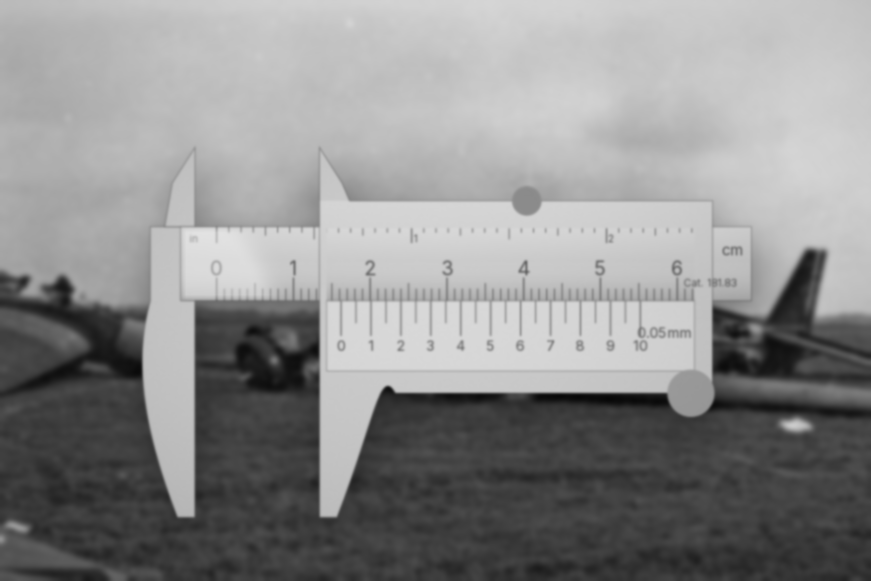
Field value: {"value": 16.2, "unit": "mm"}
